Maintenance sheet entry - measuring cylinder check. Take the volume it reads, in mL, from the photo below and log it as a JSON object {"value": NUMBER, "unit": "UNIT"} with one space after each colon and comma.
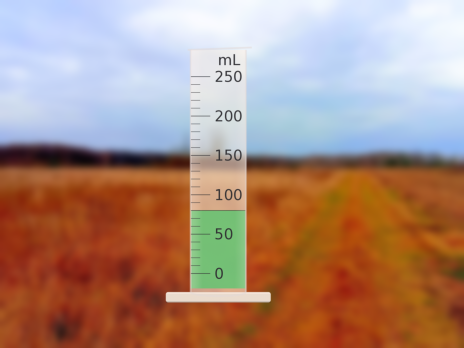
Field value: {"value": 80, "unit": "mL"}
